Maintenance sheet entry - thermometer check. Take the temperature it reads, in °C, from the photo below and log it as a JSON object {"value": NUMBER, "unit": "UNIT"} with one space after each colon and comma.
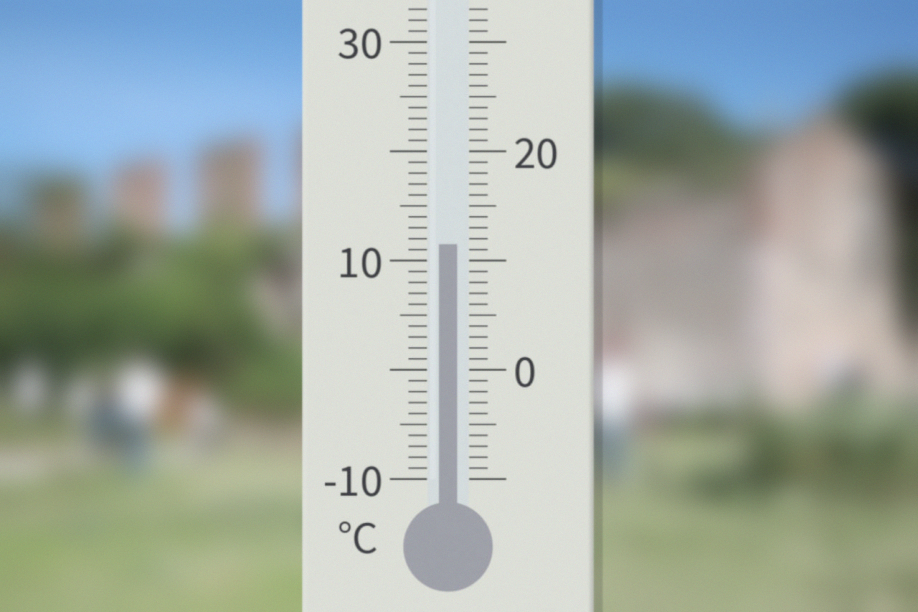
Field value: {"value": 11.5, "unit": "°C"}
